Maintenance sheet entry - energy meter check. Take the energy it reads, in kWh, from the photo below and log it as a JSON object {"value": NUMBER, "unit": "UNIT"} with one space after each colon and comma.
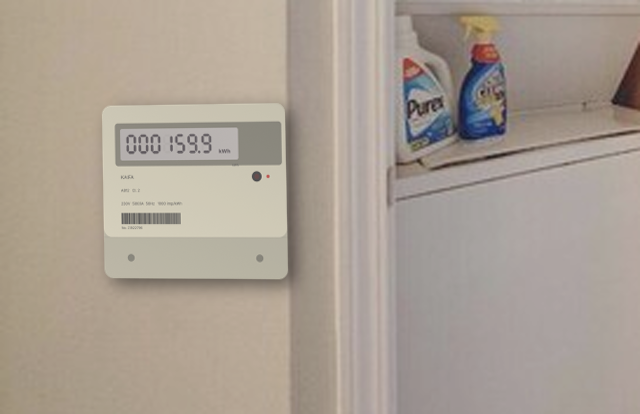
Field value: {"value": 159.9, "unit": "kWh"}
